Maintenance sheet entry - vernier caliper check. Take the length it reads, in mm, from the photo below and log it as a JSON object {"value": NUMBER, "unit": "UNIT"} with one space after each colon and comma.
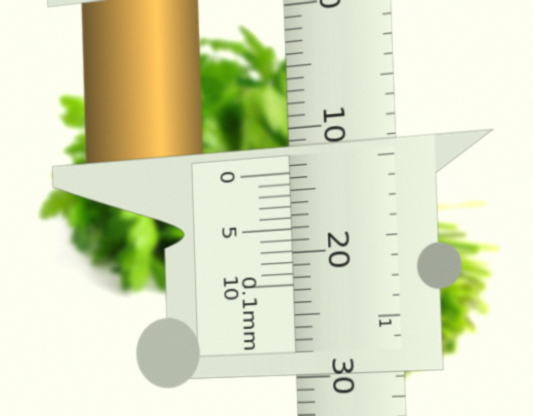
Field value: {"value": 13.6, "unit": "mm"}
